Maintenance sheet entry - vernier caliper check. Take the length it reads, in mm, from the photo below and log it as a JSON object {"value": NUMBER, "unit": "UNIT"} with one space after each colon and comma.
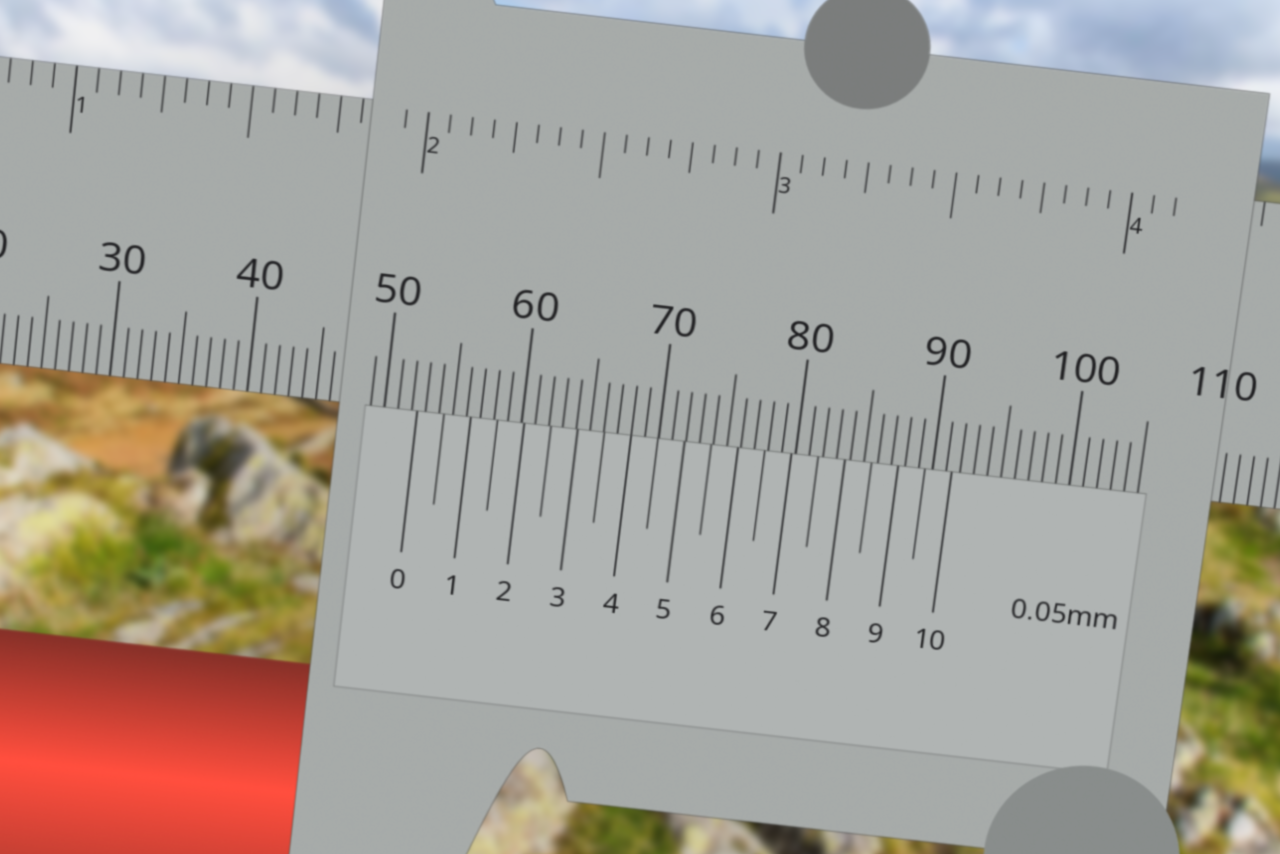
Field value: {"value": 52.4, "unit": "mm"}
